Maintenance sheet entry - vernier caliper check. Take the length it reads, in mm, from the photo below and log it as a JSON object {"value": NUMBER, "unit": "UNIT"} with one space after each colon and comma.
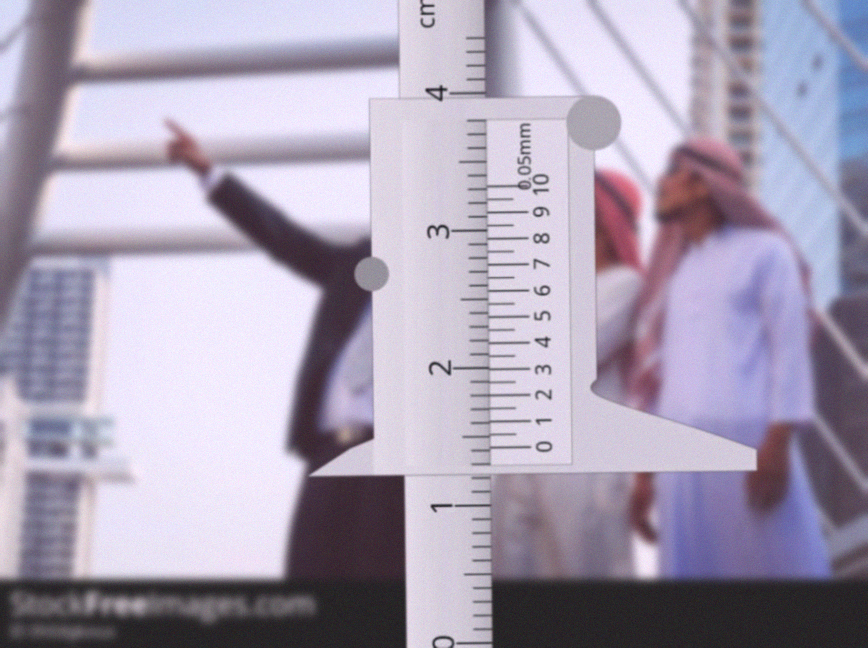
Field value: {"value": 14.2, "unit": "mm"}
